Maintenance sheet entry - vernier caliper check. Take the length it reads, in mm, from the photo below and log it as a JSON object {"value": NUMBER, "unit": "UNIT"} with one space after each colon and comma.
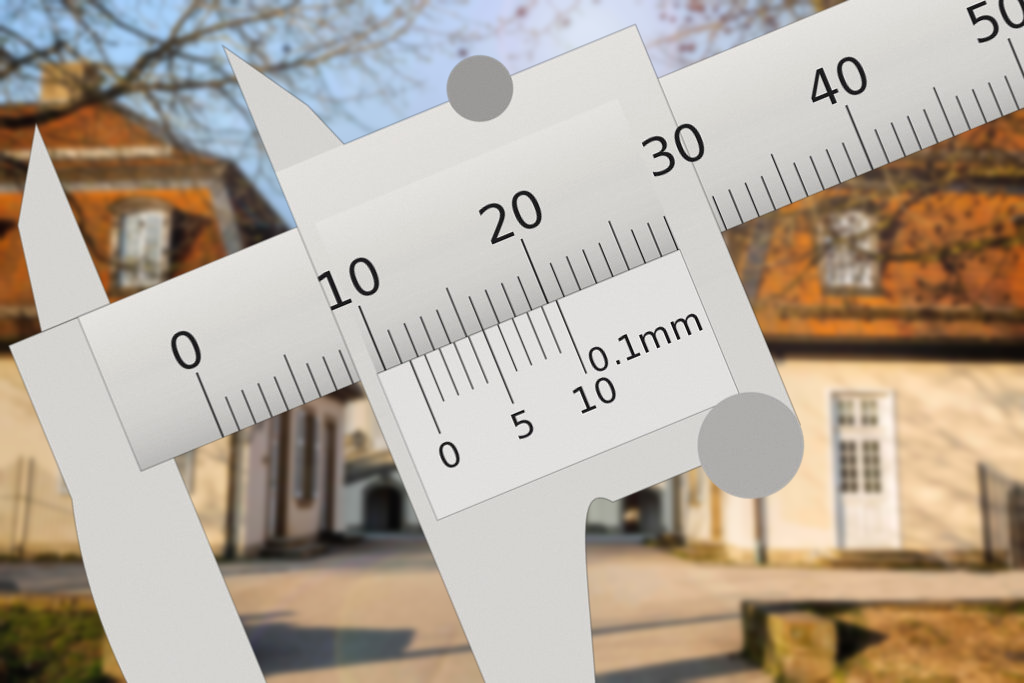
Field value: {"value": 11.5, "unit": "mm"}
